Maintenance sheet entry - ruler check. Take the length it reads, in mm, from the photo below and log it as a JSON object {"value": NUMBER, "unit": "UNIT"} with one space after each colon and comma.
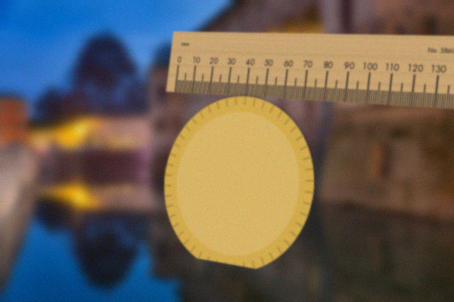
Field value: {"value": 80, "unit": "mm"}
